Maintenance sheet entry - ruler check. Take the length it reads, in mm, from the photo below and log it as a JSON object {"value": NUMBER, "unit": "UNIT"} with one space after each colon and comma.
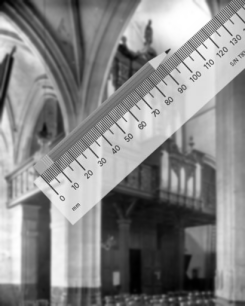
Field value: {"value": 100, "unit": "mm"}
